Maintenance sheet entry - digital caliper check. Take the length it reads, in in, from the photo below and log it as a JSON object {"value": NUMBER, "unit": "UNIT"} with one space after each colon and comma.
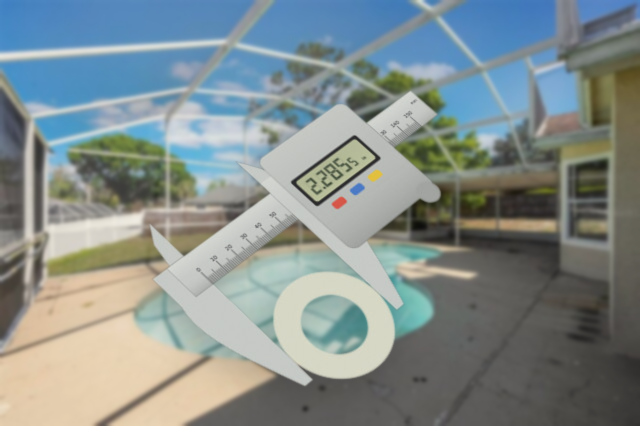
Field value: {"value": 2.2855, "unit": "in"}
